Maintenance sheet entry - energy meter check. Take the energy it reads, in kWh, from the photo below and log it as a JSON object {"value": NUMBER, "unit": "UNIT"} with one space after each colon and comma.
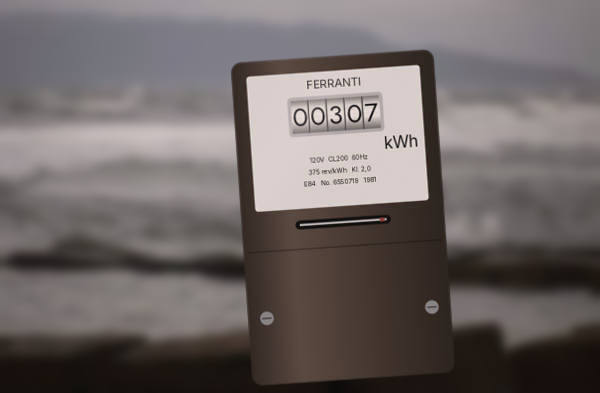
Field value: {"value": 307, "unit": "kWh"}
